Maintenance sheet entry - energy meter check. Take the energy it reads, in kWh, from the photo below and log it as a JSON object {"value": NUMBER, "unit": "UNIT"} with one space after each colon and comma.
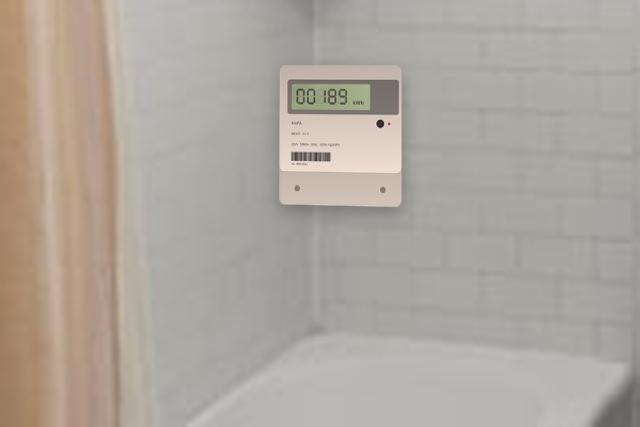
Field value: {"value": 189, "unit": "kWh"}
